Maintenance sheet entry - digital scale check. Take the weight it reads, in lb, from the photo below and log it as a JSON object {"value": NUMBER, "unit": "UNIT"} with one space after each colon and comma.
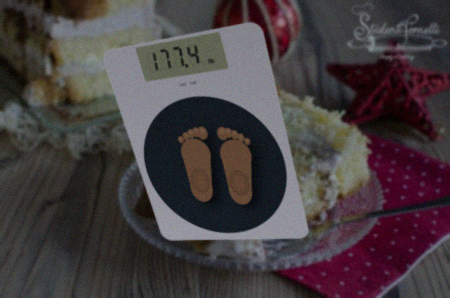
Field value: {"value": 177.4, "unit": "lb"}
